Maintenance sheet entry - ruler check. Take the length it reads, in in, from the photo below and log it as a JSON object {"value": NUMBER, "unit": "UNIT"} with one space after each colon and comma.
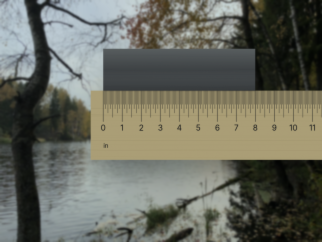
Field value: {"value": 8, "unit": "in"}
